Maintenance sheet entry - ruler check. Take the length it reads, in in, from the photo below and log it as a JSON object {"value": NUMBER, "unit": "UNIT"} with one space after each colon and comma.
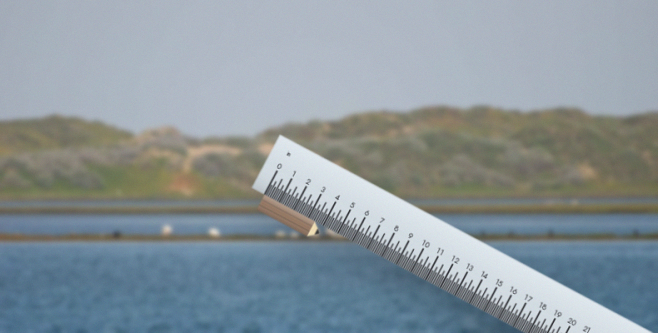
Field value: {"value": 4, "unit": "in"}
